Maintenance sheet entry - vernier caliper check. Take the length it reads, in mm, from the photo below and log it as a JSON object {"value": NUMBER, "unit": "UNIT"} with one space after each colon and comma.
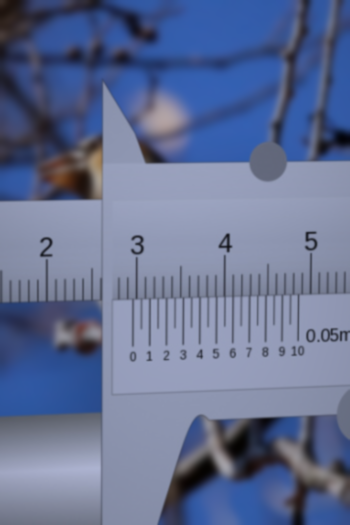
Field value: {"value": 29.6, "unit": "mm"}
